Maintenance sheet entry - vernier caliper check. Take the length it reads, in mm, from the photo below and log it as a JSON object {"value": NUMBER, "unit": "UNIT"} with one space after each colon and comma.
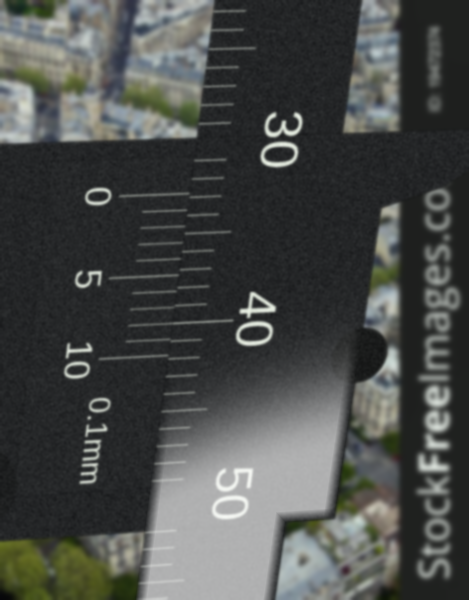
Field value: {"value": 32.8, "unit": "mm"}
